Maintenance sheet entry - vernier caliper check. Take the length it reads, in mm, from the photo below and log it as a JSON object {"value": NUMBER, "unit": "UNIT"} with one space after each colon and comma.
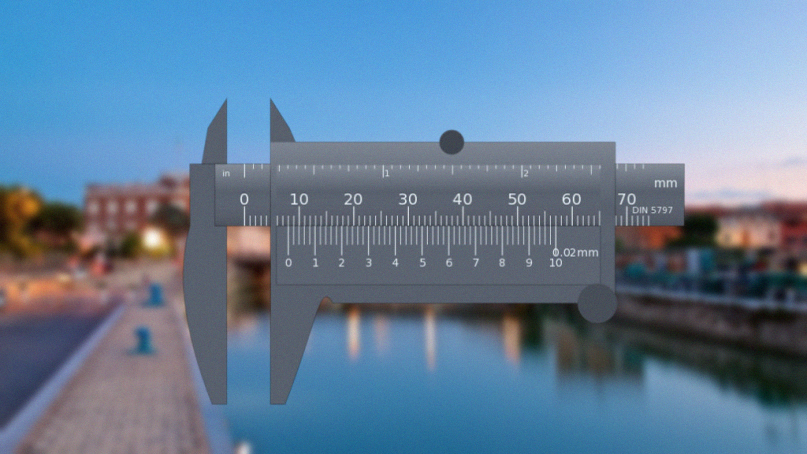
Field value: {"value": 8.0, "unit": "mm"}
